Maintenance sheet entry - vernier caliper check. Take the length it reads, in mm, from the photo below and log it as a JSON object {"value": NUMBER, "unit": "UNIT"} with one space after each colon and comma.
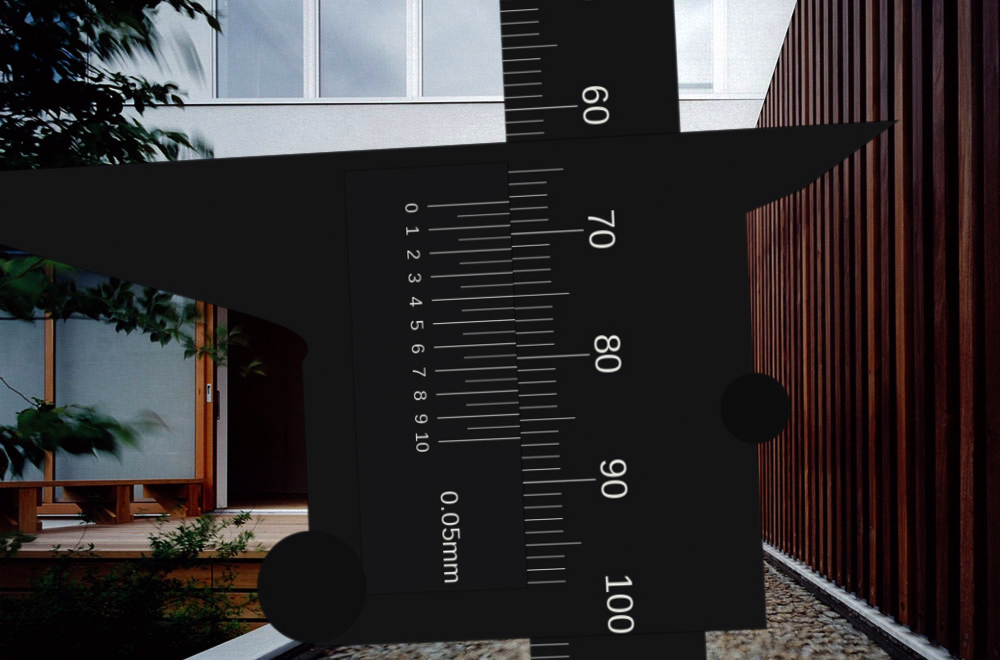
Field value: {"value": 67.4, "unit": "mm"}
